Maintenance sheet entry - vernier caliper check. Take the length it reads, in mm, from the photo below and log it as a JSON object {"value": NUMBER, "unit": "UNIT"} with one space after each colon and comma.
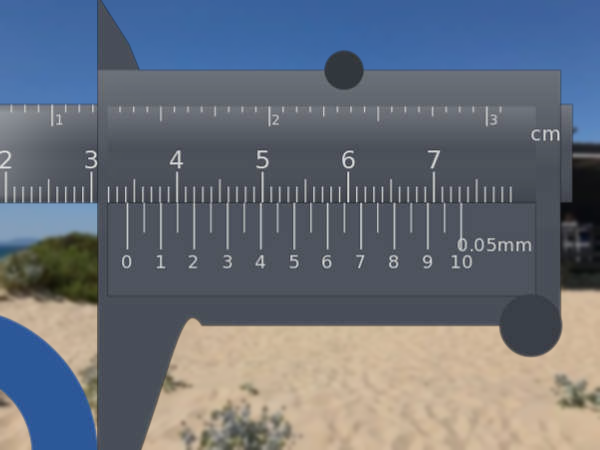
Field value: {"value": 34.2, "unit": "mm"}
